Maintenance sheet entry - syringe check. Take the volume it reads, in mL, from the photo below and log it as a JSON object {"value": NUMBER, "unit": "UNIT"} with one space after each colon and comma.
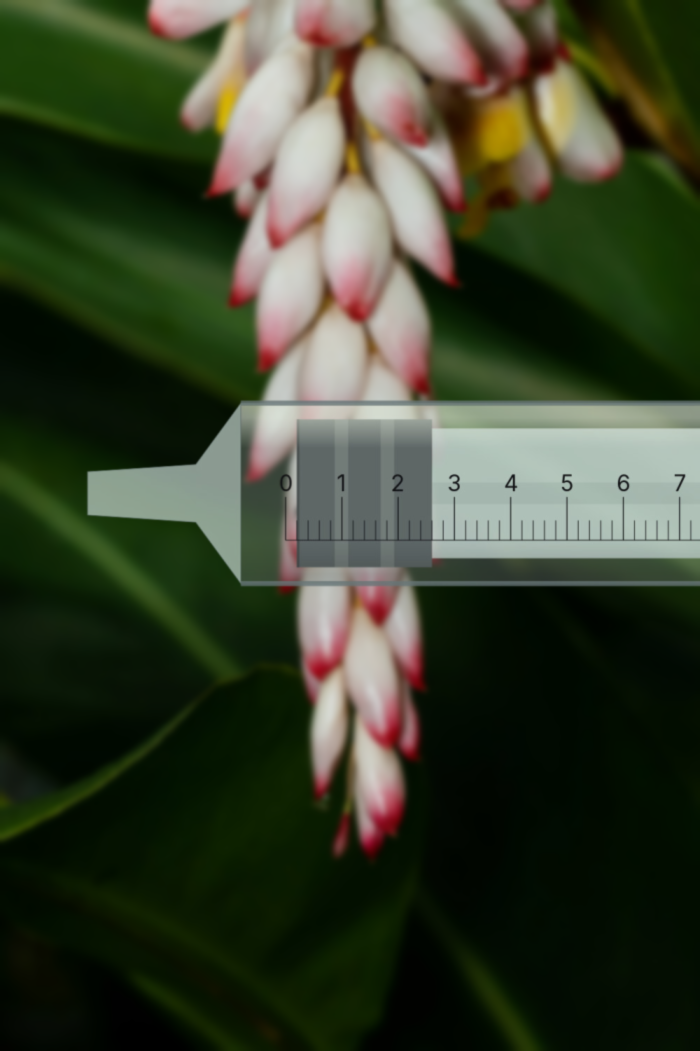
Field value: {"value": 0.2, "unit": "mL"}
